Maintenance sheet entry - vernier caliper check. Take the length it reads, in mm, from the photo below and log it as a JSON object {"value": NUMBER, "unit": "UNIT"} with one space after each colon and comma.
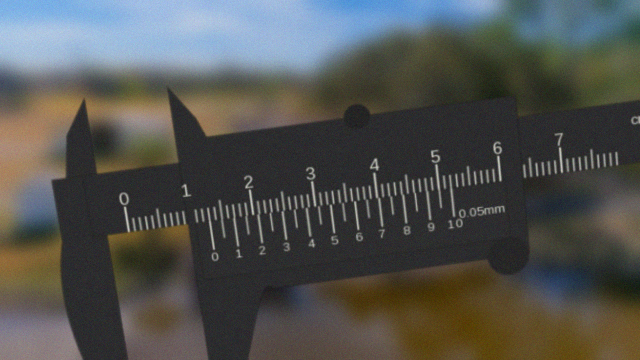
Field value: {"value": 13.0, "unit": "mm"}
